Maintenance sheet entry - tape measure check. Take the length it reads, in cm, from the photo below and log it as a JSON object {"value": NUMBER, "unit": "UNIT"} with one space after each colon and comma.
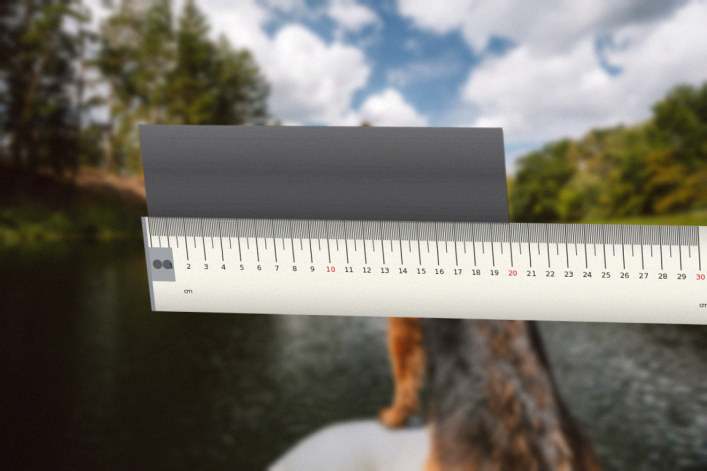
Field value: {"value": 20, "unit": "cm"}
